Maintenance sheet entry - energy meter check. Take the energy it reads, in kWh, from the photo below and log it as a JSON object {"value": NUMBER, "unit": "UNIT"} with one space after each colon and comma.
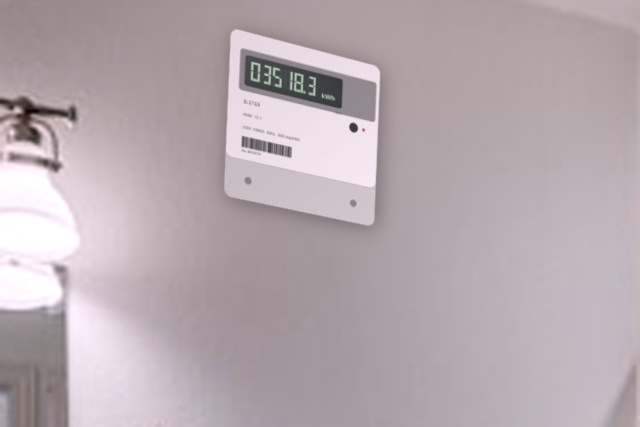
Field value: {"value": 3518.3, "unit": "kWh"}
